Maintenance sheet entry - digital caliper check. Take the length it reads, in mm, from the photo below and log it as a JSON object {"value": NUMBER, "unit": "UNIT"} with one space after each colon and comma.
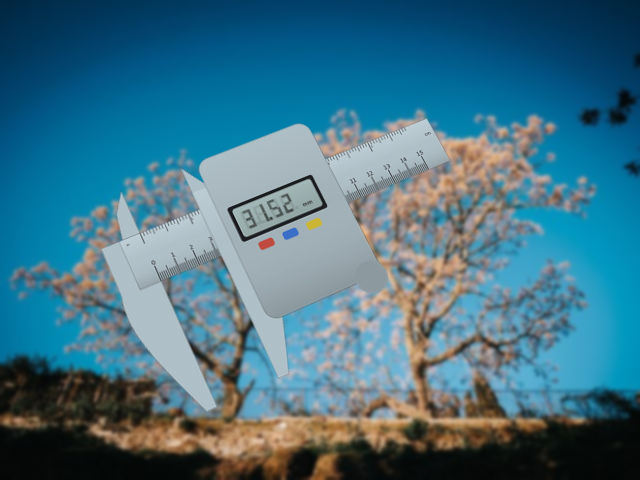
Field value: {"value": 31.52, "unit": "mm"}
